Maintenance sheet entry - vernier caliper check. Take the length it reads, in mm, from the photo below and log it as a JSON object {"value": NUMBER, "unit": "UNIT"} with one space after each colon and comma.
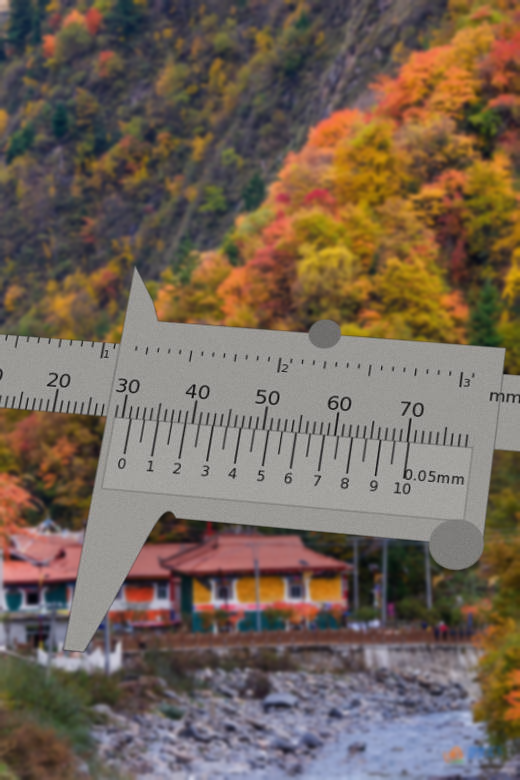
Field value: {"value": 31.2, "unit": "mm"}
